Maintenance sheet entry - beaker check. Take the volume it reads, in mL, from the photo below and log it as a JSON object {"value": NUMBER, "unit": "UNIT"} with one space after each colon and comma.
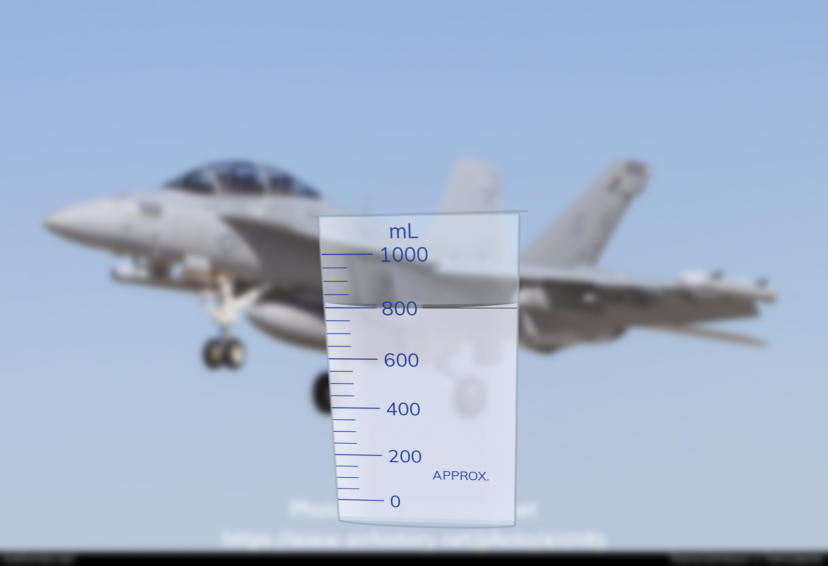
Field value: {"value": 800, "unit": "mL"}
